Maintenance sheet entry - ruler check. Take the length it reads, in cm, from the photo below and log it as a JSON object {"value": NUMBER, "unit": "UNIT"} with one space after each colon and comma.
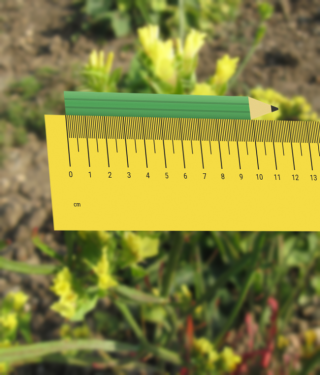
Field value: {"value": 11.5, "unit": "cm"}
